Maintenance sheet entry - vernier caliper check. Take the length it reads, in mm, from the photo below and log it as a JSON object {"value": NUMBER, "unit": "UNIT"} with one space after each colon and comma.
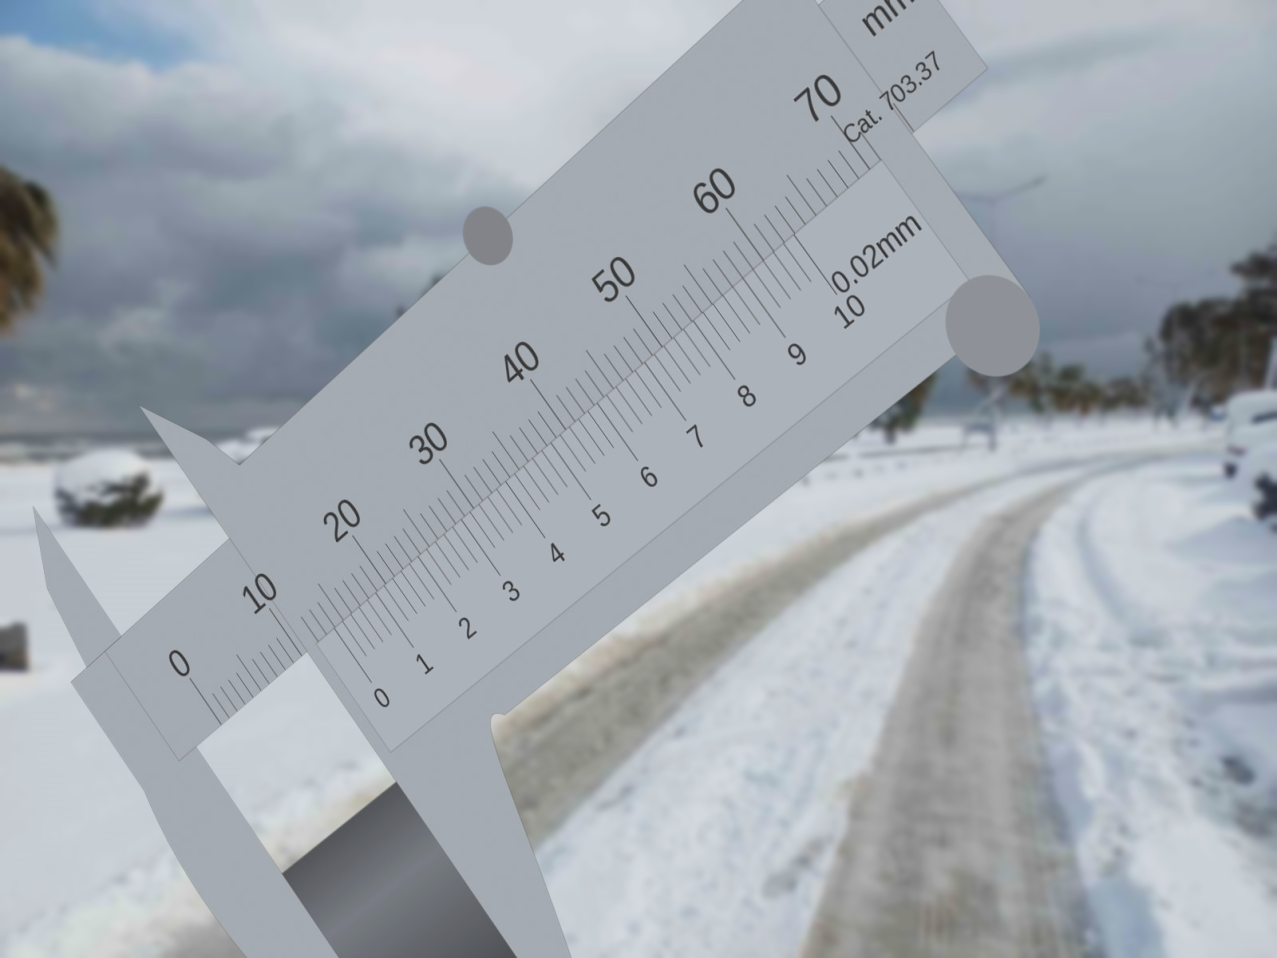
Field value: {"value": 13.9, "unit": "mm"}
